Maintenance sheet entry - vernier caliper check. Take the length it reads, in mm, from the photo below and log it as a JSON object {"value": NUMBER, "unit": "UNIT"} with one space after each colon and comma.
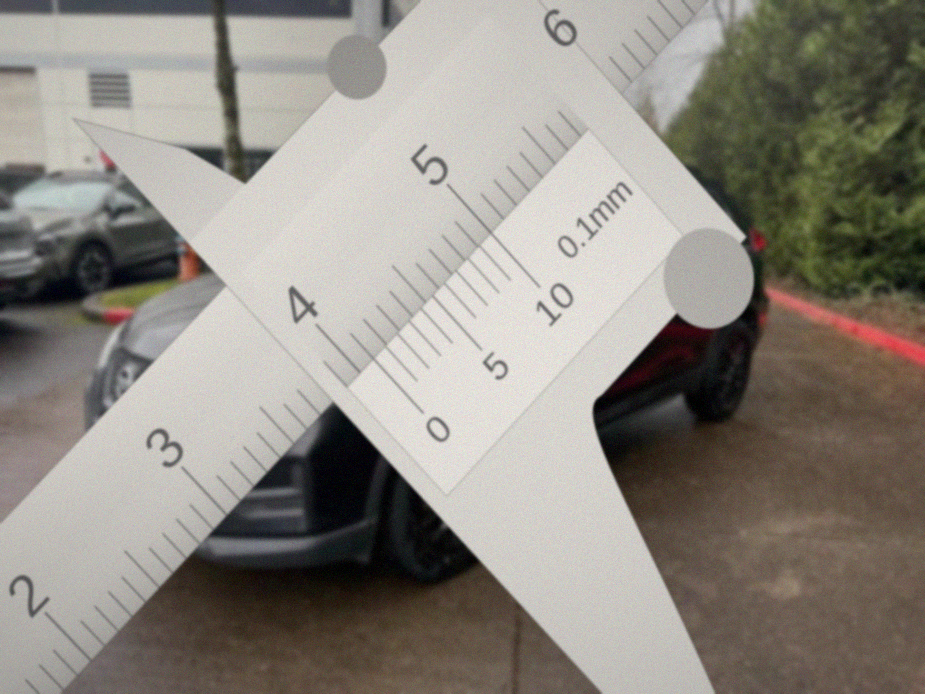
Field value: {"value": 41.0, "unit": "mm"}
